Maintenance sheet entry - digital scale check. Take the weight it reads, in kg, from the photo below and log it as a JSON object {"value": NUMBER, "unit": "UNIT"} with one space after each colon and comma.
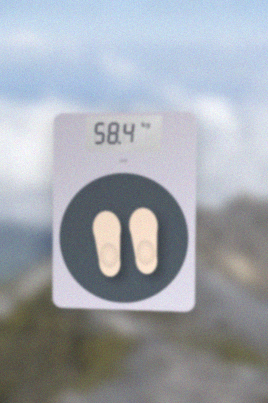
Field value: {"value": 58.4, "unit": "kg"}
